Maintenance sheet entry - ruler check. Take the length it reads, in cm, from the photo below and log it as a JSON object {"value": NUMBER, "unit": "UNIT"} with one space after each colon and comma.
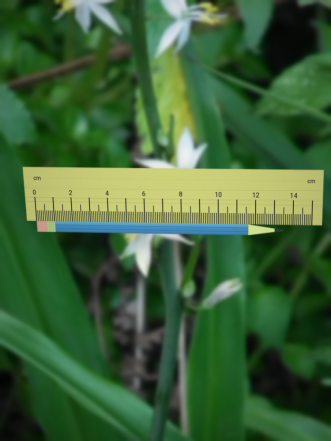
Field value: {"value": 13.5, "unit": "cm"}
